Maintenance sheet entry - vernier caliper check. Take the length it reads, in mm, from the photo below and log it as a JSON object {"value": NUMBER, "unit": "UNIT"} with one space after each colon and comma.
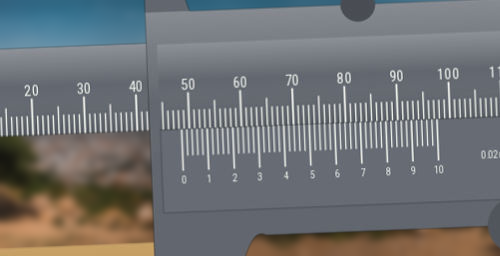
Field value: {"value": 48.5, "unit": "mm"}
